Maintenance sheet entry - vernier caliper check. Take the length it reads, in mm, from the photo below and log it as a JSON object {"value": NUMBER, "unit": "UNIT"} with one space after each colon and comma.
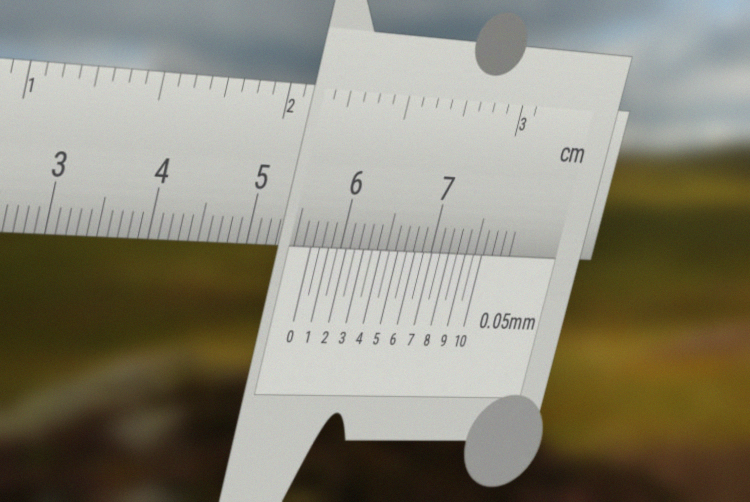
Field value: {"value": 56.8, "unit": "mm"}
